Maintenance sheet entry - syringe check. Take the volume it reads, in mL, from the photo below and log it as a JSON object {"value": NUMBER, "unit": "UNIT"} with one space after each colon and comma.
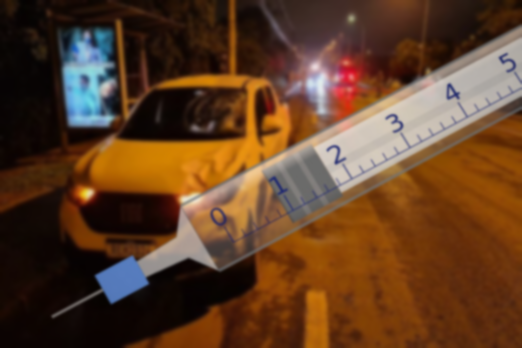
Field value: {"value": 0.9, "unit": "mL"}
